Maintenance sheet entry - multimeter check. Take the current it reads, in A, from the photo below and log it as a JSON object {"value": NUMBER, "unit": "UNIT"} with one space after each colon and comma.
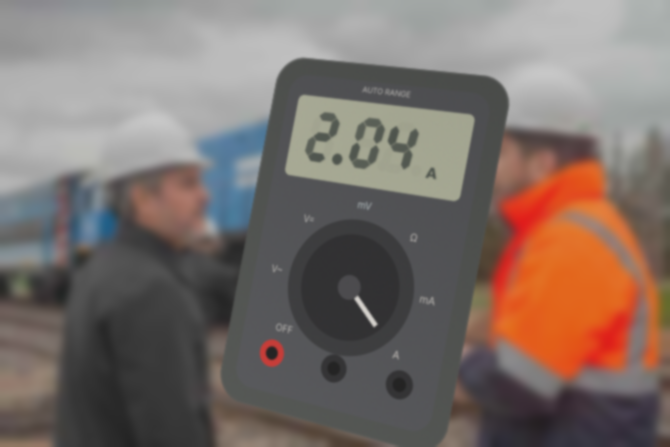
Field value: {"value": 2.04, "unit": "A"}
